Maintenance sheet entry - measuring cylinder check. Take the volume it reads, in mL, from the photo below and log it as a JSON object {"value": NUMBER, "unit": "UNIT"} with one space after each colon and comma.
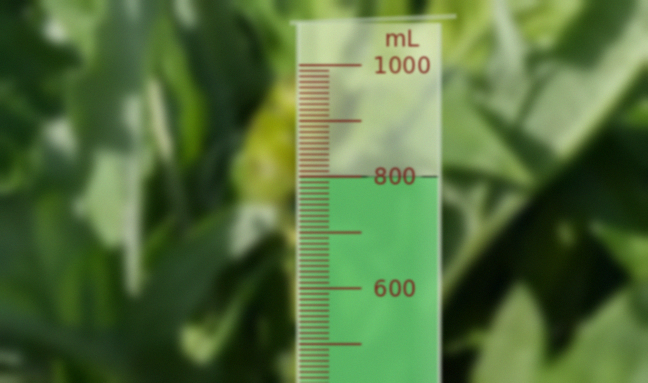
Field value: {"value": 800, "unit": "mL"}
